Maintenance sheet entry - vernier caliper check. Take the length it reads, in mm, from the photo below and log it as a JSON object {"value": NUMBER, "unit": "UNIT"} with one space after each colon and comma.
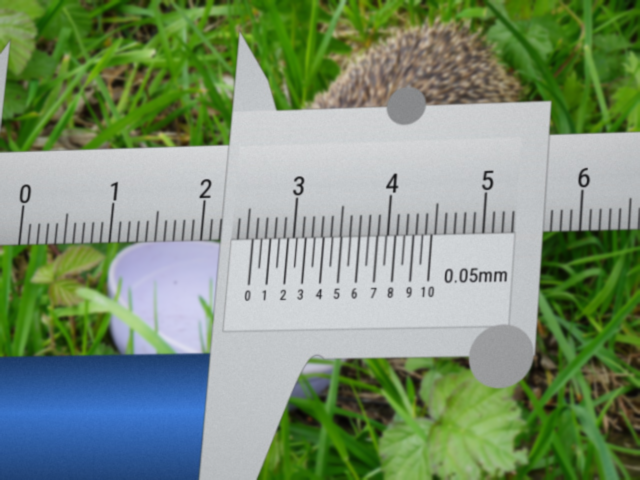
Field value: {"value": 25.6, "unit": "mm"}
